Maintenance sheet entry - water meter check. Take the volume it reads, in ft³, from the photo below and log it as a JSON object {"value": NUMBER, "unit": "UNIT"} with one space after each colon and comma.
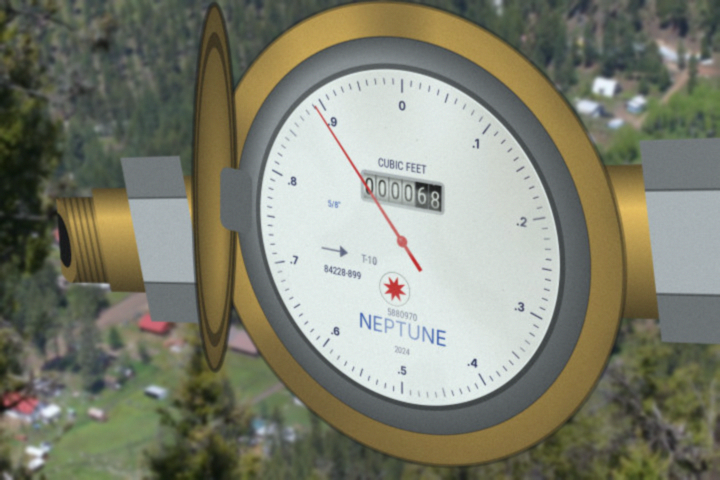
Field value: {"value": 67.89, "unit": "ft³"}
